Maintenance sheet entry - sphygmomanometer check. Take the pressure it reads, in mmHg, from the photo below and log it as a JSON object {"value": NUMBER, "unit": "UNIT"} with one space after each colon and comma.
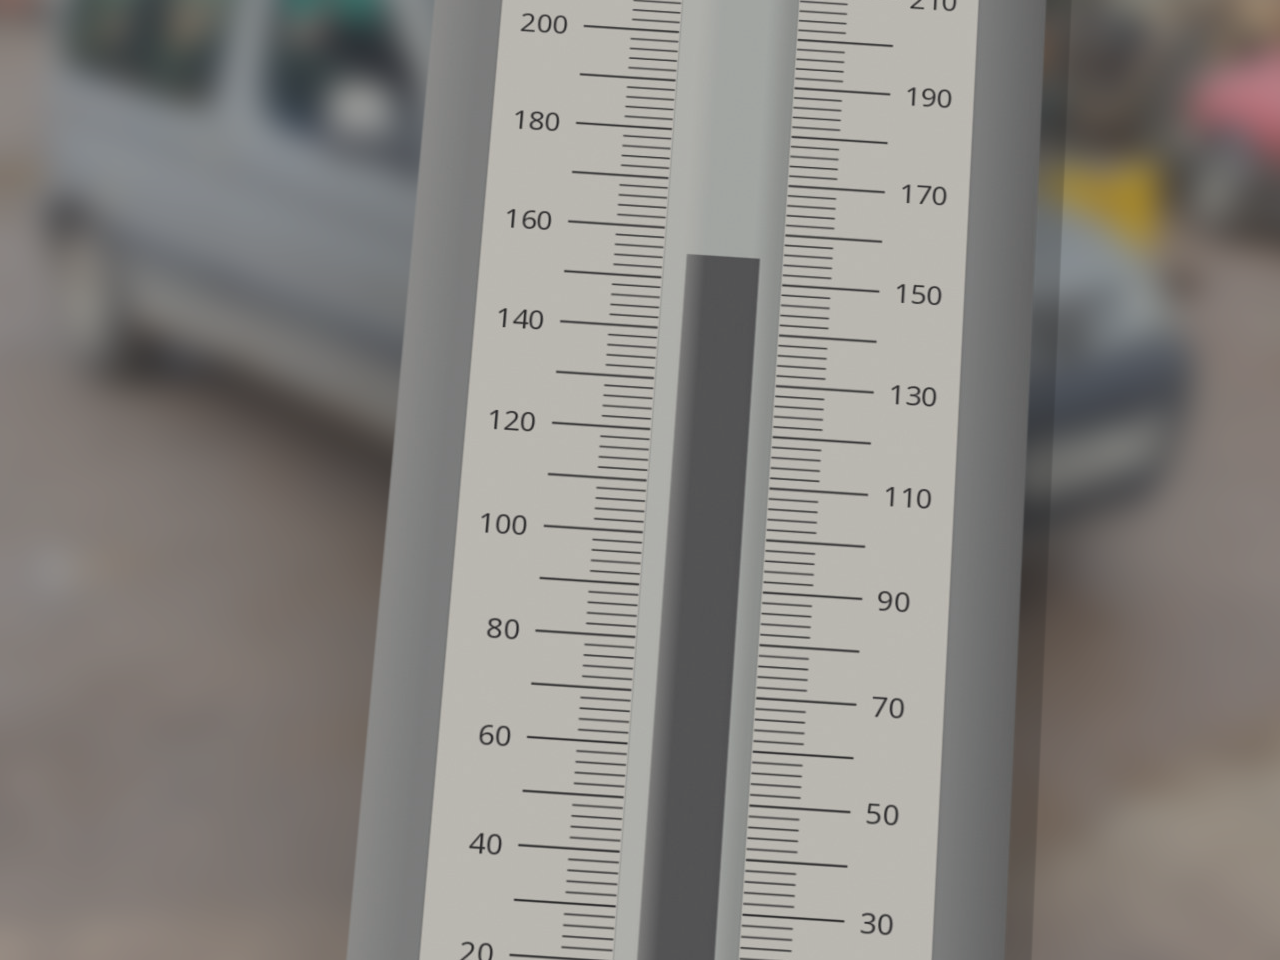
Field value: {"value": 155, "unit": "mmHg"}
